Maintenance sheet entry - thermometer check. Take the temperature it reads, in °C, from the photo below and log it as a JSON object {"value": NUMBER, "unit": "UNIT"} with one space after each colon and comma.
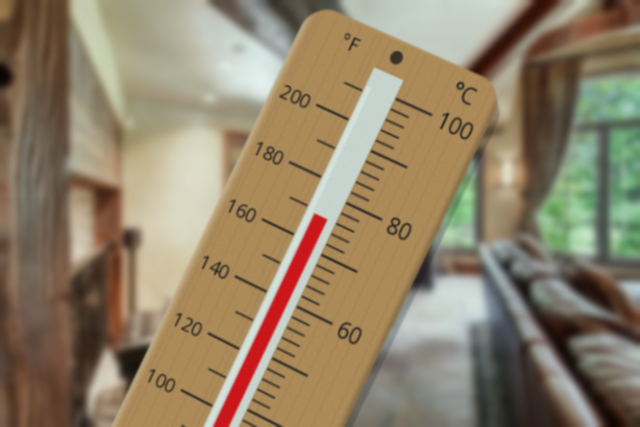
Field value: {"value": 76, "unit": "°C"}
